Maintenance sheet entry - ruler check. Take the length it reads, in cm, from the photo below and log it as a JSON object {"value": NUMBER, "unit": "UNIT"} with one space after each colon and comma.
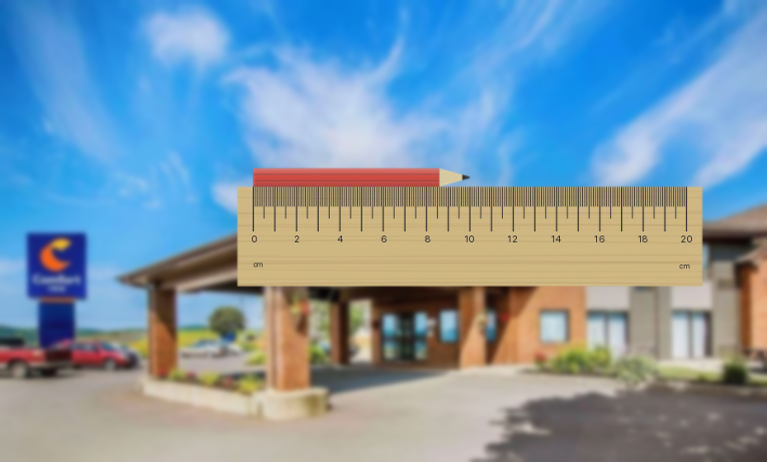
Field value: {"value": 10, "unit": "cm"}
